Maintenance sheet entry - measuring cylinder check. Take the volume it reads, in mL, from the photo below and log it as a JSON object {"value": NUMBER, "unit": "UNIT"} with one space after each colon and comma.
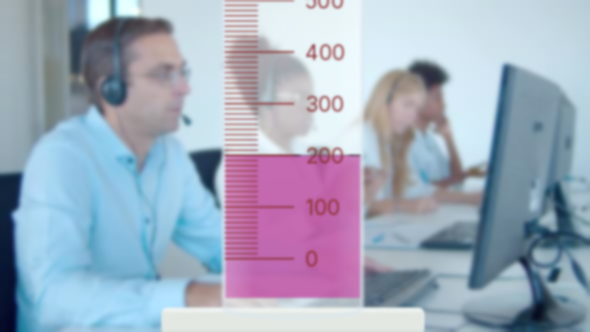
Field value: {"value": 200, "unit": "mL"}
